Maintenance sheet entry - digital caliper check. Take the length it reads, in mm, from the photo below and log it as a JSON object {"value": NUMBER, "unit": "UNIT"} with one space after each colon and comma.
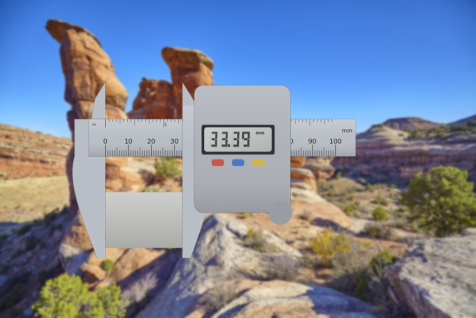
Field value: {"value": 33.39, "unit": "mm"}
